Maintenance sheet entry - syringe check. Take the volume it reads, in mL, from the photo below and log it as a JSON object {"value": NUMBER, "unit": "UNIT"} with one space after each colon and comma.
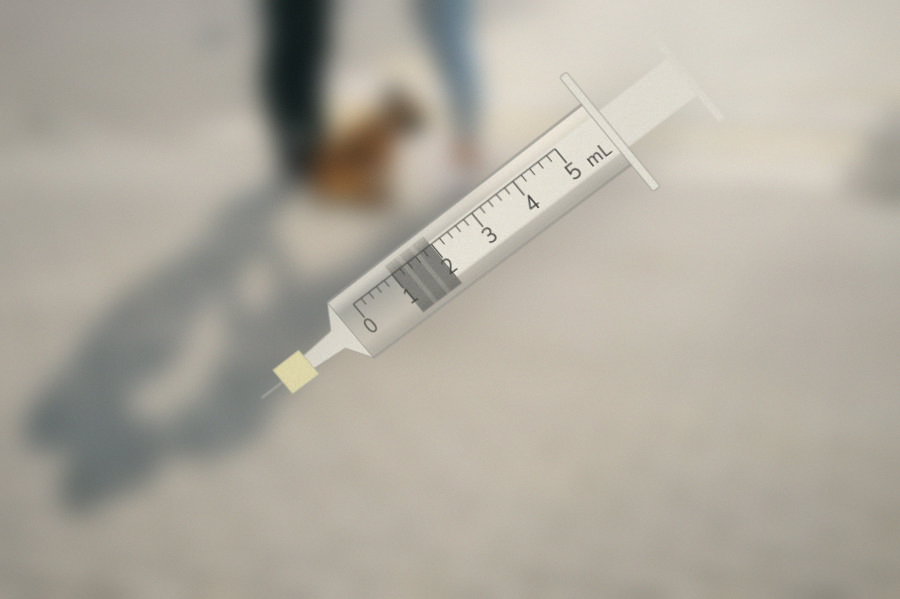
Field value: {"value": 1, "unit": "mL"}
